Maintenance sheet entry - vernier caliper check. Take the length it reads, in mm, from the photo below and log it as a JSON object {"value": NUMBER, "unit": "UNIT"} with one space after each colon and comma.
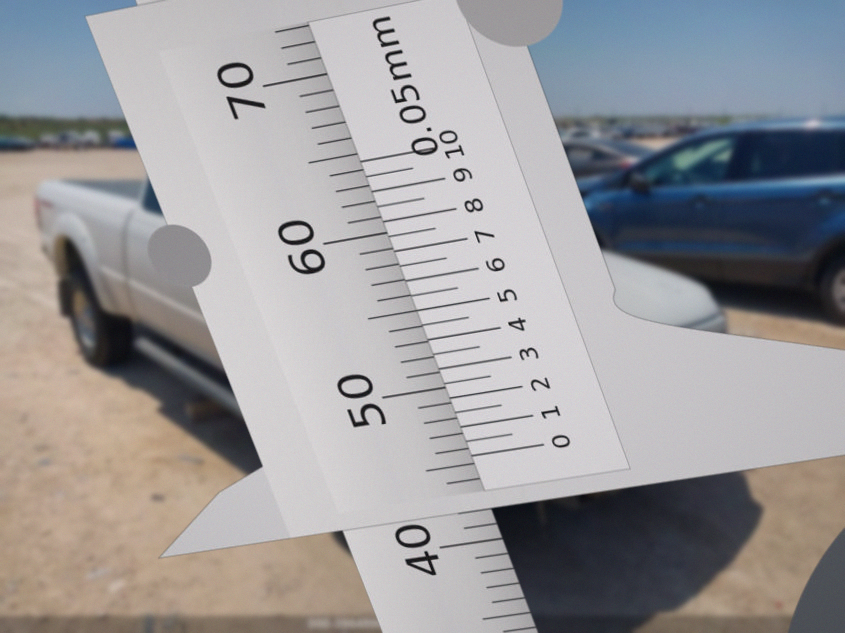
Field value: {"value": 45.5, "unit": "mm"}
